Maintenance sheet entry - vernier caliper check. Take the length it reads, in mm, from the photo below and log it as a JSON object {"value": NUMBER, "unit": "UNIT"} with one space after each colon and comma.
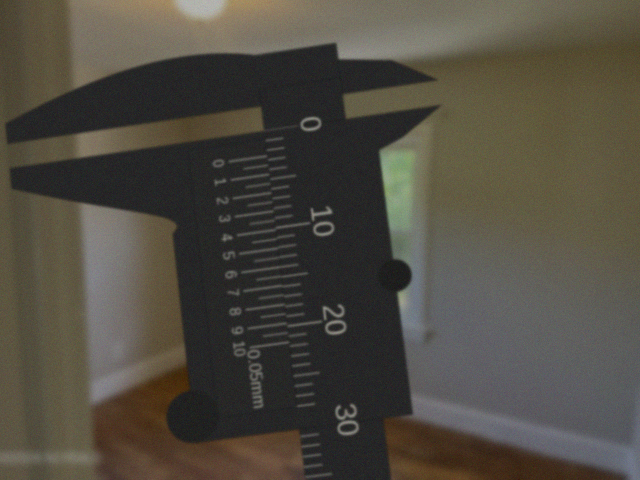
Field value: {"value": 2.6, "unit": "mm"}
